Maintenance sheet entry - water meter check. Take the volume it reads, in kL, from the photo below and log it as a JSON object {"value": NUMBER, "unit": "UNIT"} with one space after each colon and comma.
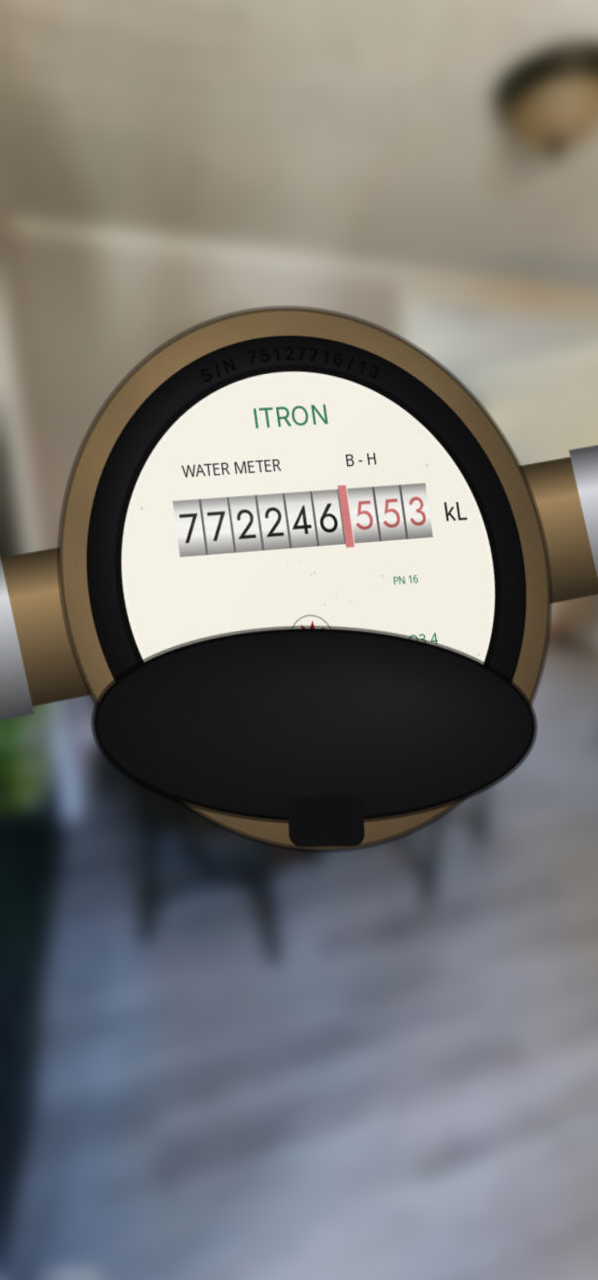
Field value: {"value": 772246.553, "unit": "kL"}
